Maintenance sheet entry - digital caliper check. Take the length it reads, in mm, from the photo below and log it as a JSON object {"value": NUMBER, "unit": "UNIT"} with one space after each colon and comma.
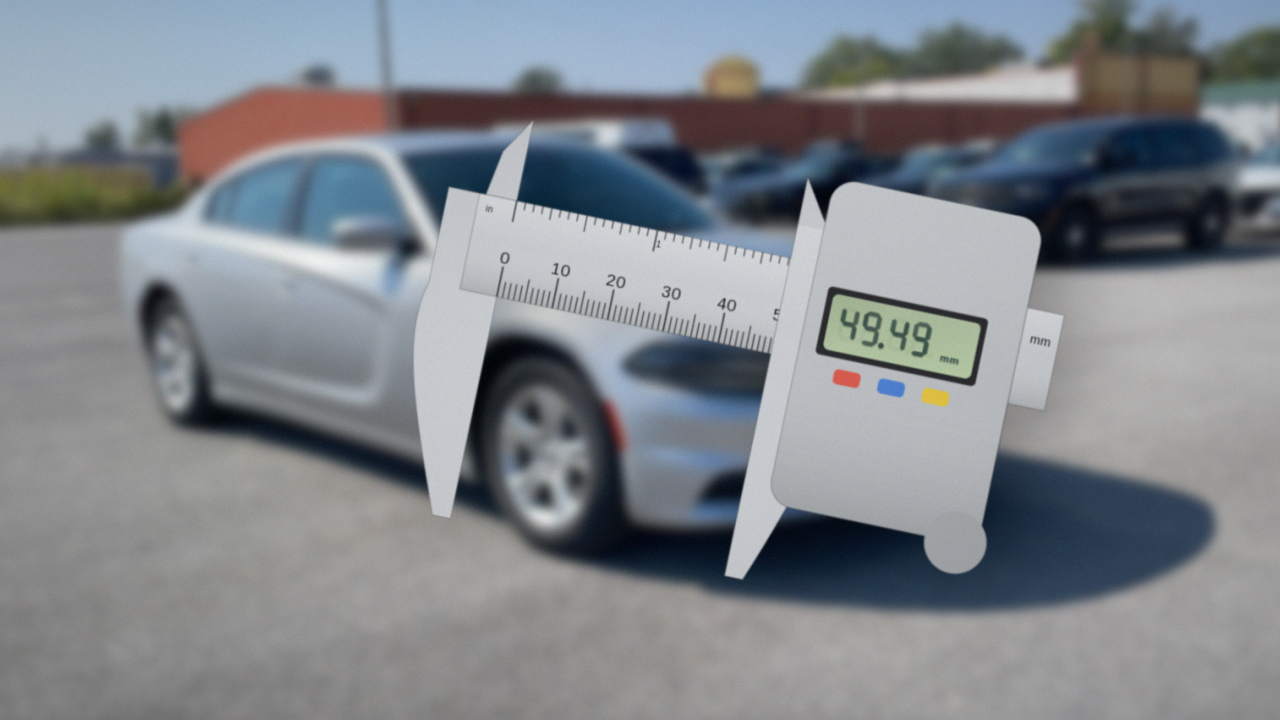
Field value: {"value": 49.49, "unit": "mm"}
